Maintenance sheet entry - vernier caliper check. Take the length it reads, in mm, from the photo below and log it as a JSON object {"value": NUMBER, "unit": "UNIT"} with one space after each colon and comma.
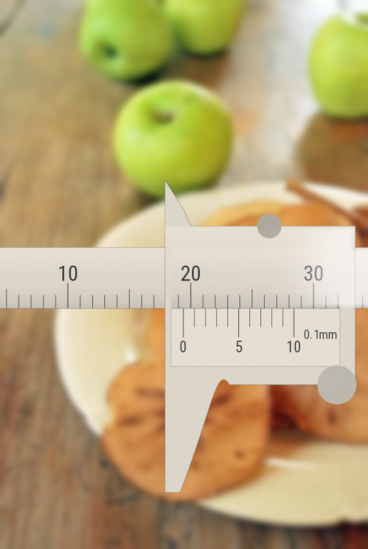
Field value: {"value": 19.4, "unit": "mm"}
